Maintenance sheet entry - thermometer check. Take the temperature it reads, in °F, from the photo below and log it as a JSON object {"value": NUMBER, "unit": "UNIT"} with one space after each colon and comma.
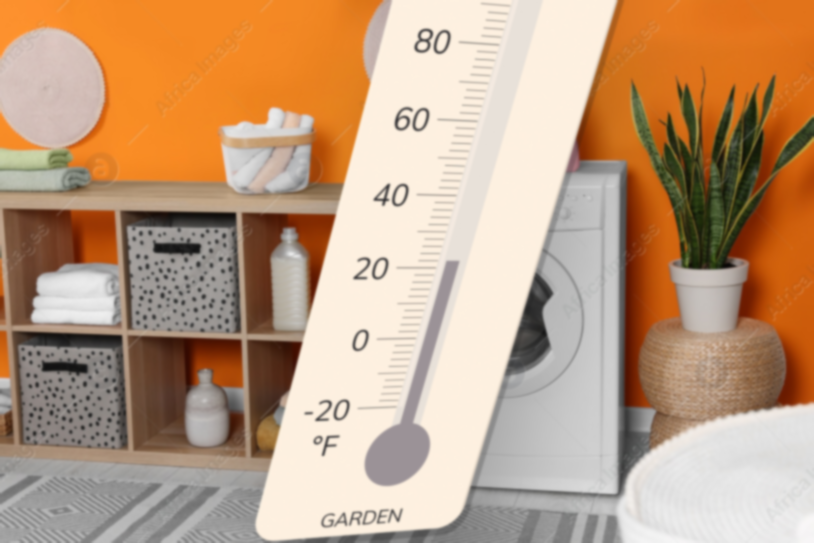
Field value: {"value": 22, "unit": "°F"}
